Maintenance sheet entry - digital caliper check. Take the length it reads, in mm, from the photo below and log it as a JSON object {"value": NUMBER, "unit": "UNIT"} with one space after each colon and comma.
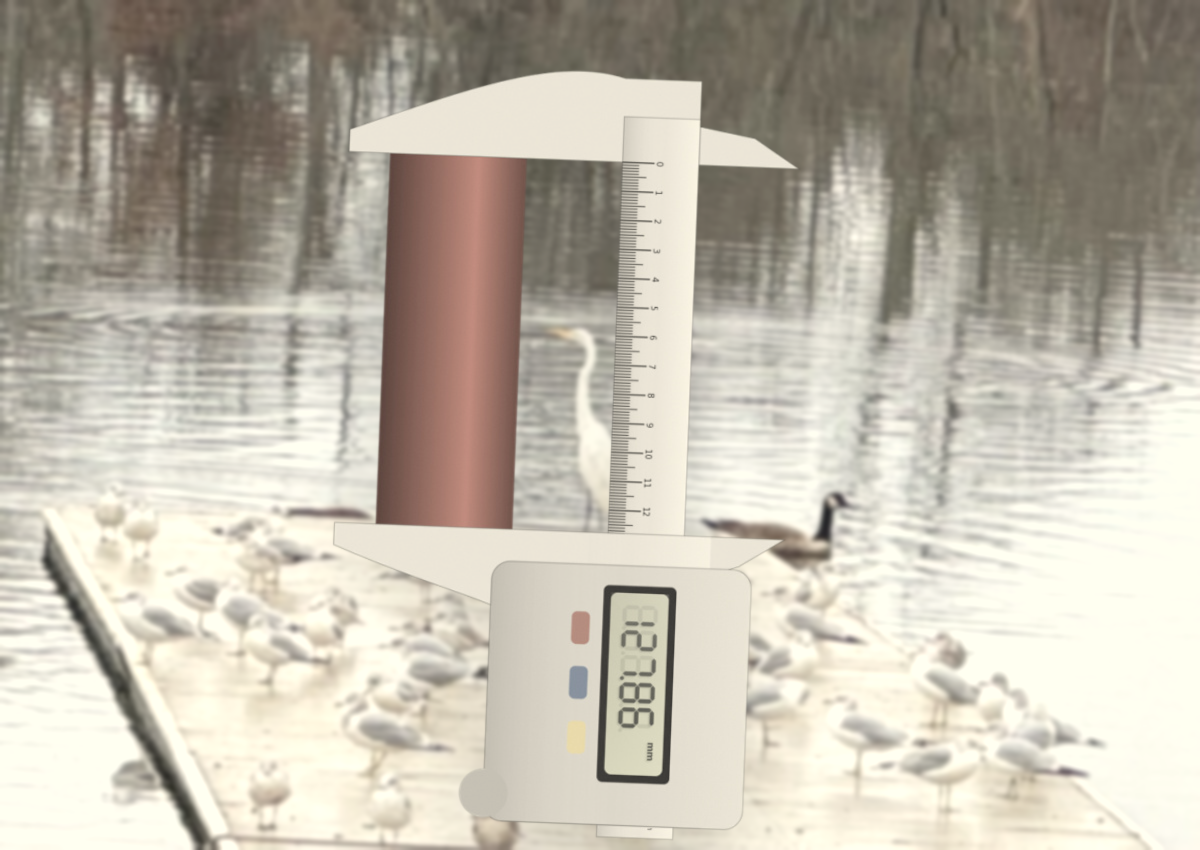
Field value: {"value": 127.86, "unit": "mm"}
